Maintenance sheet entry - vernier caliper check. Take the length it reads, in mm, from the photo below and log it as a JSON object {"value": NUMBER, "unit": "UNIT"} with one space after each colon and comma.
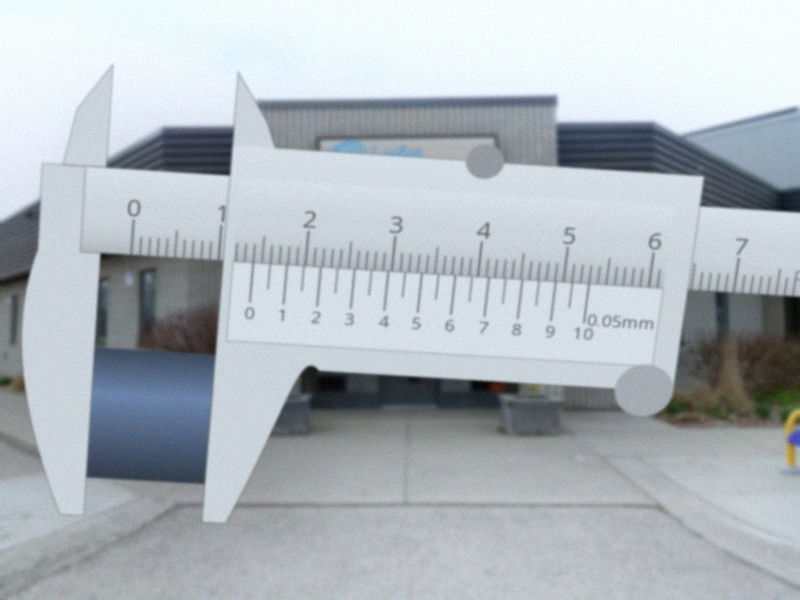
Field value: {"value": 14.0, "unit": "mm"}
